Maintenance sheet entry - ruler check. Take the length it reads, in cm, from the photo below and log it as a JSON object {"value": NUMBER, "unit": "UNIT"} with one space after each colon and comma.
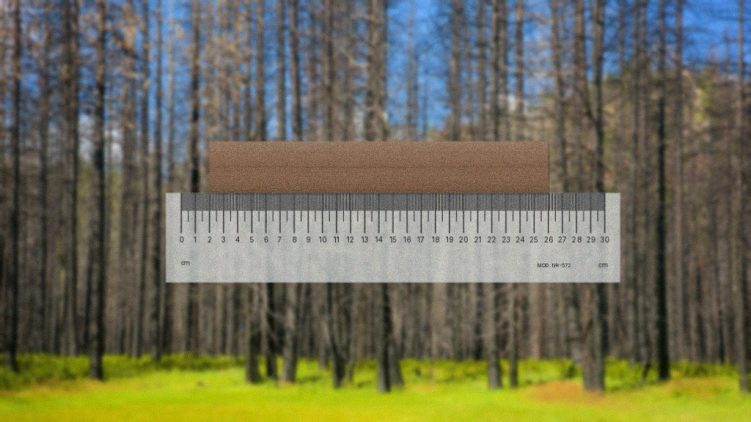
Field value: {"value": 24, "unit": "cm"}
